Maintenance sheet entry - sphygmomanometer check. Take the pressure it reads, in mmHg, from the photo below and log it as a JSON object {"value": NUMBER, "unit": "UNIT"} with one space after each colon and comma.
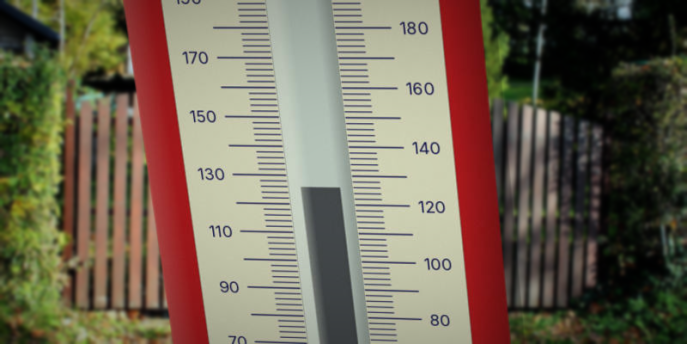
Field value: {"value": 126, "unit": "mmHg"}
